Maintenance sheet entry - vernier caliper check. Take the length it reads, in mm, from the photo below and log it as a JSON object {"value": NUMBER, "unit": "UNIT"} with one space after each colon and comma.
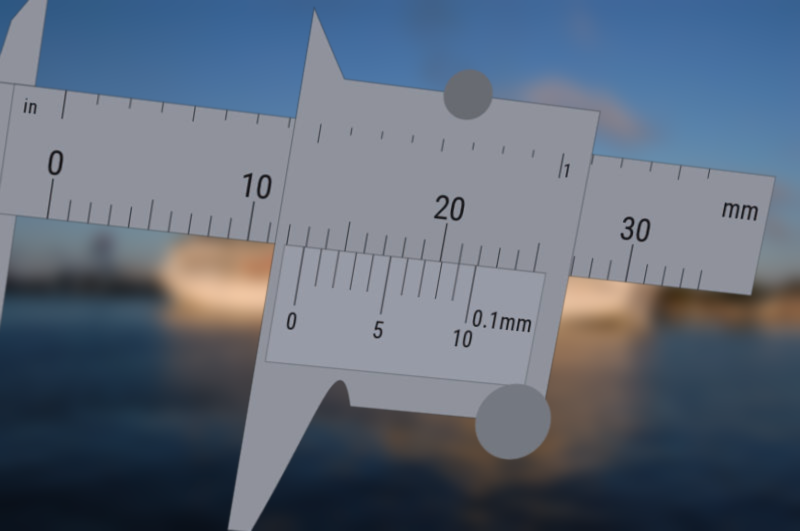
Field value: {"value": 12.9, "unit": "mm"}
